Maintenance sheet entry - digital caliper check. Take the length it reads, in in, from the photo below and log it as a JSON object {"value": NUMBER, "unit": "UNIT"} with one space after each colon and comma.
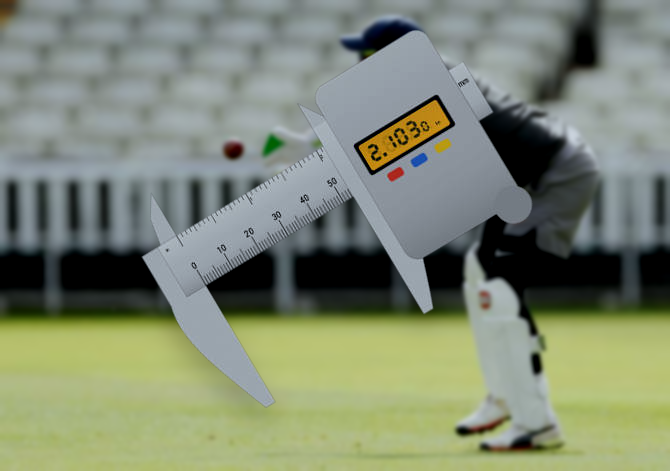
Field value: {"value": 2.1030, "unit": "in"}
